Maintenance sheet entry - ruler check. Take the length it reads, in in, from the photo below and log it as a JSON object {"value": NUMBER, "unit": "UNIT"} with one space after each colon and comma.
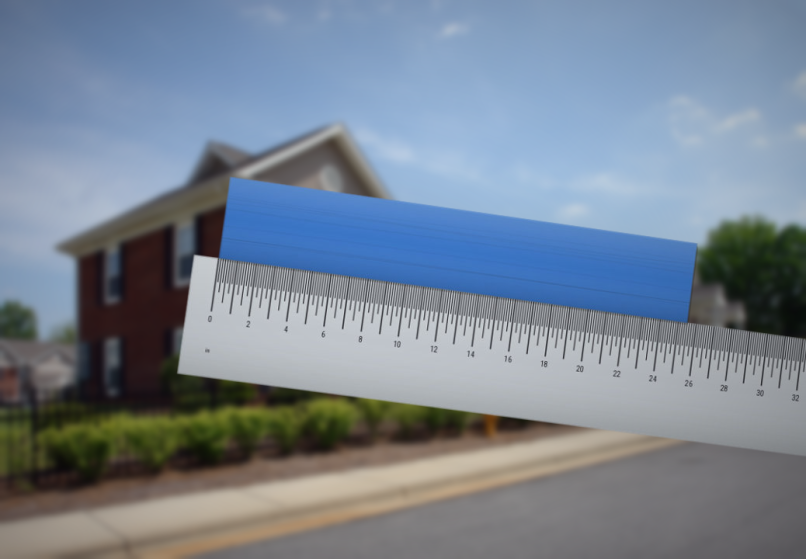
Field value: {"value": 25.5, "unit": "in"}
